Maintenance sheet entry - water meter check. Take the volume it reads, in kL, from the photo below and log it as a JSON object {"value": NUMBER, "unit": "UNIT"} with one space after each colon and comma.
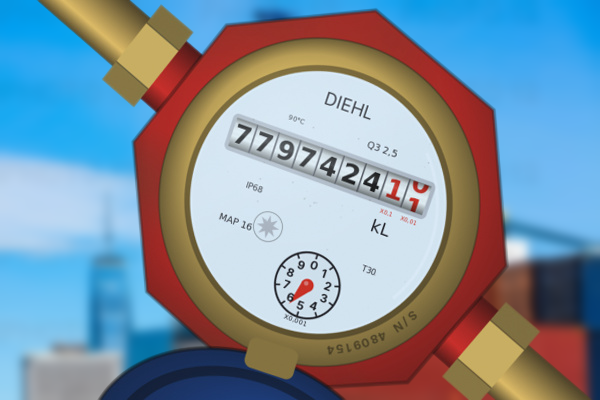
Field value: {"value": 7797424.105, "unit": "kL"}
